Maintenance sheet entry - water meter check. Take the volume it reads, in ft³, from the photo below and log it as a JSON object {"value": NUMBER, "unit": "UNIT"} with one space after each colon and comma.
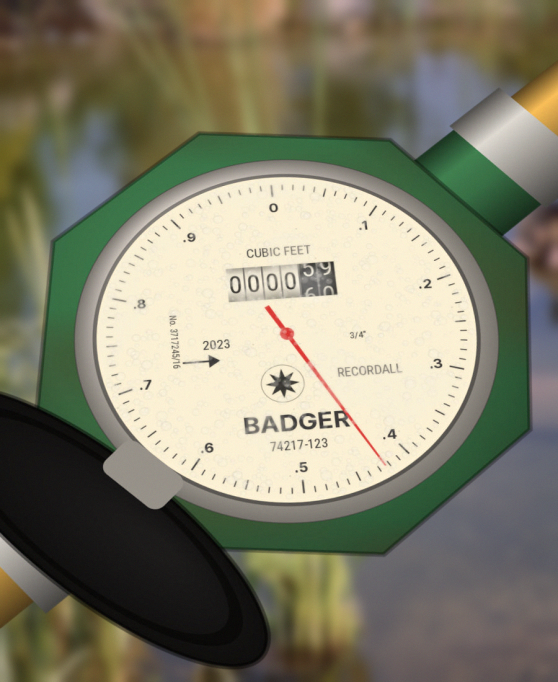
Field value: {"value": 59.42, "unit": "ft³"}
